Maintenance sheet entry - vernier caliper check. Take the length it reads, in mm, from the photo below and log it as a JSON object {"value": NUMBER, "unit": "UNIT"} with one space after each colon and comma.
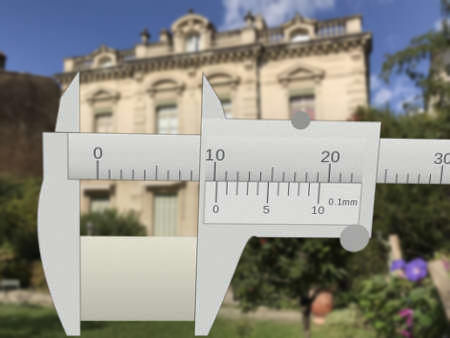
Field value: {"value": 10.2, "unit": "mm"}
